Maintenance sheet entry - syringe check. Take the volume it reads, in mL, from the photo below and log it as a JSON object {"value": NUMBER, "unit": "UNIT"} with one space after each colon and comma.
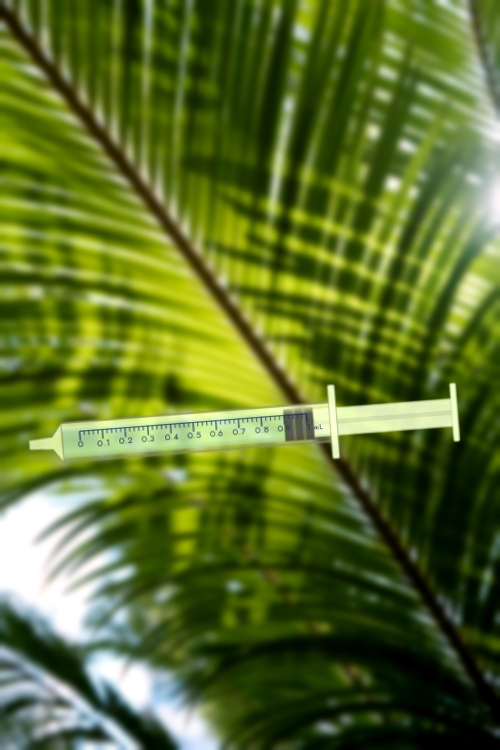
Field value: {"value": 0.9, "unit": "mL"}
